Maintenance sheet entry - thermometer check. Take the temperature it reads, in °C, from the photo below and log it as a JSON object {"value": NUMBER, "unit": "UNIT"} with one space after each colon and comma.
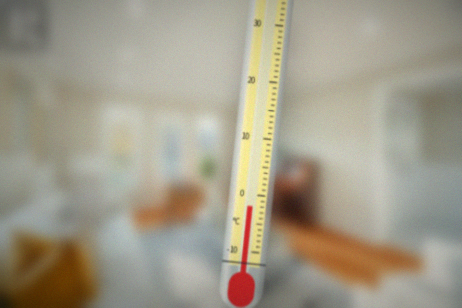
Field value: {"value": -2, "unit": "°C"}
